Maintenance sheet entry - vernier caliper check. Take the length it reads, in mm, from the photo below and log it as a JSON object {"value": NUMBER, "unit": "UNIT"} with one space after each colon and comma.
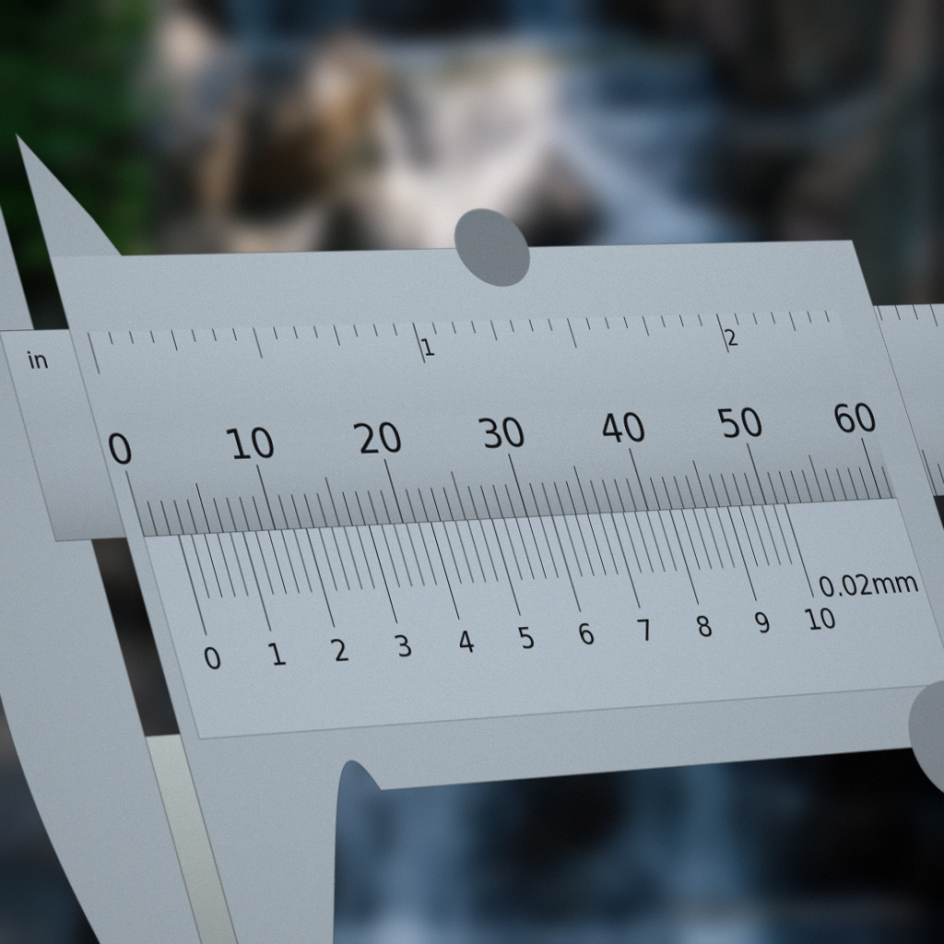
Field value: {"value": 2.6, "unit": "mm"}
